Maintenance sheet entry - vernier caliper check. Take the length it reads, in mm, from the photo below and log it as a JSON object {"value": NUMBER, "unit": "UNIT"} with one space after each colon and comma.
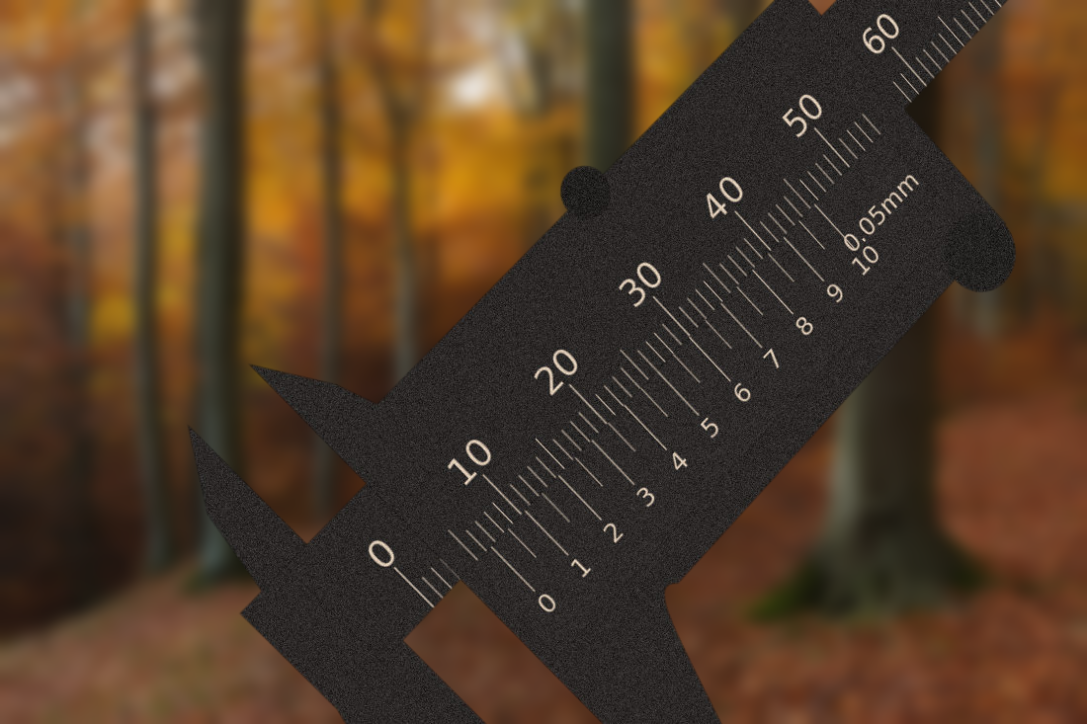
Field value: {"value": 6.5, "unit": "mm"}
